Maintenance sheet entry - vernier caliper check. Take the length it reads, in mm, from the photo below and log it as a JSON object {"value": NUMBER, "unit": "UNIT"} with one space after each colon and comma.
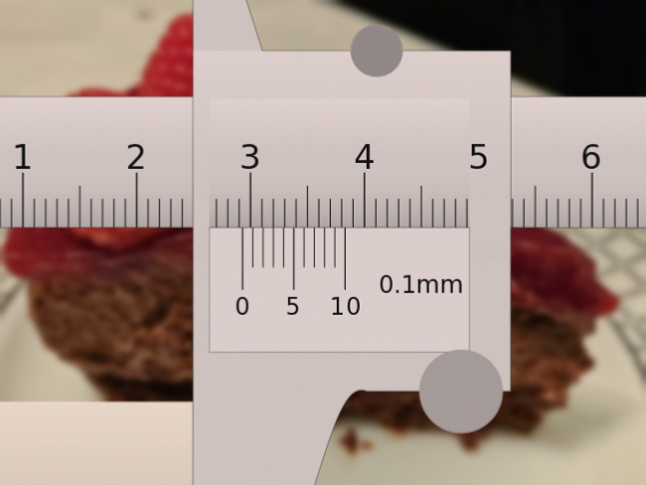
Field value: {"value": 29.3, "unit": "mm"}
